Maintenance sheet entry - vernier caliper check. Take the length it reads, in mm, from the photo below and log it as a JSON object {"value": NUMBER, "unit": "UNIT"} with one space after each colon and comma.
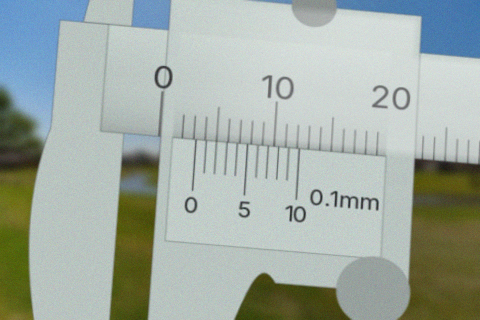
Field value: {"value": 3.2, "unit": "mm"}
